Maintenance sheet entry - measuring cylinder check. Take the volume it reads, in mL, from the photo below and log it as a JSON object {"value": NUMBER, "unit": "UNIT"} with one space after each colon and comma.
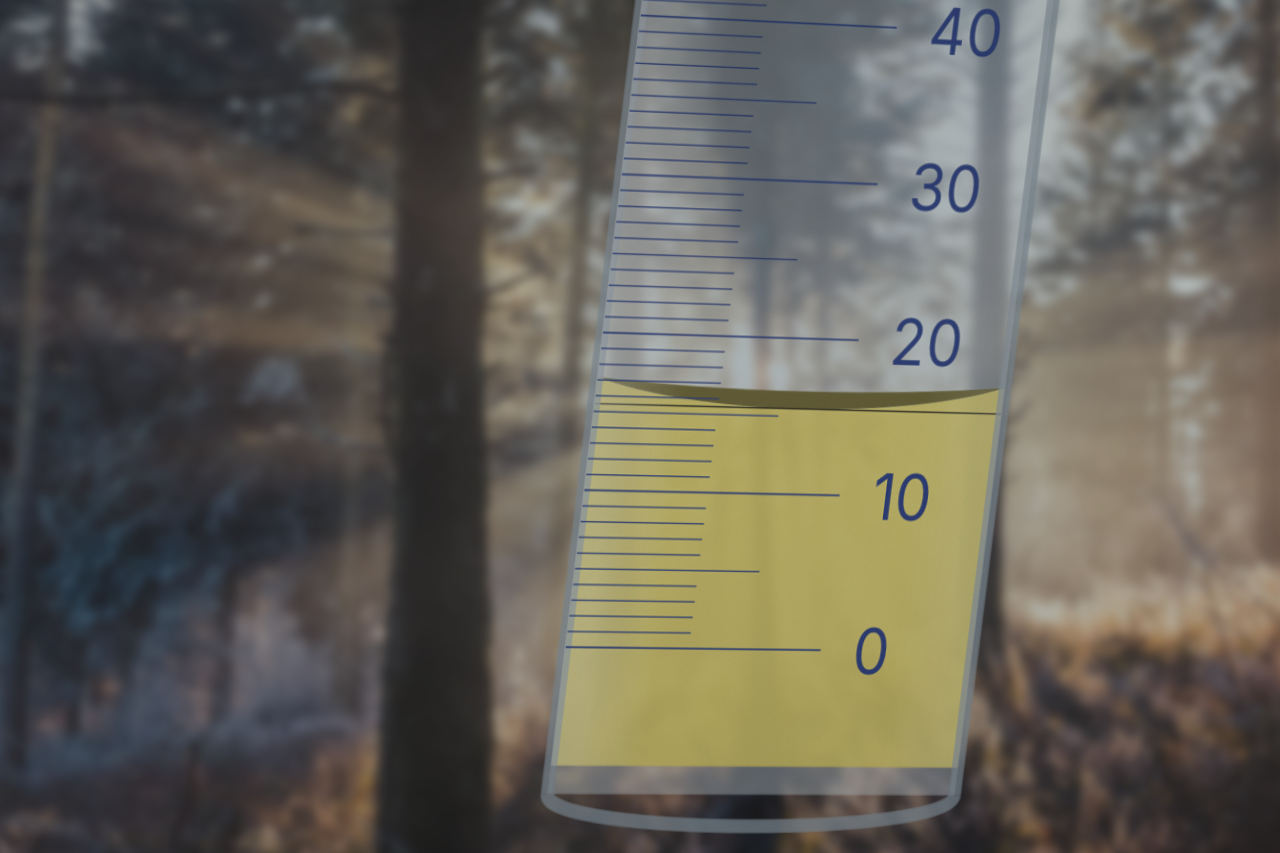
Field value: {"value": 15.5, "unit": "mL"}
